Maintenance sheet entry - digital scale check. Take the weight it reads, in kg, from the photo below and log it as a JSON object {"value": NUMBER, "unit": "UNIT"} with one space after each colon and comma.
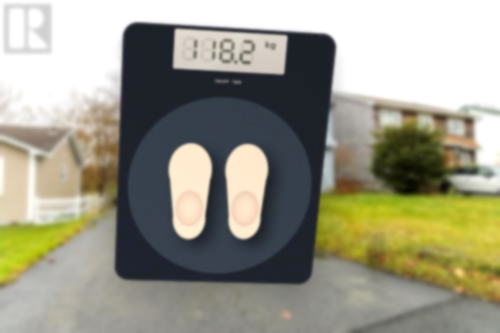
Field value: {"value": 118.2, "unit": "kg"}
